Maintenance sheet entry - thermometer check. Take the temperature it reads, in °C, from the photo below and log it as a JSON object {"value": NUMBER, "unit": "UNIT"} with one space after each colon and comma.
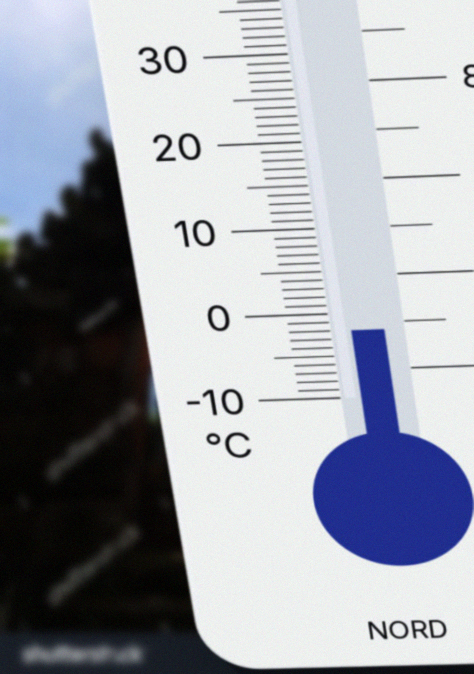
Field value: {"value": -2, "unit": "°C"}
